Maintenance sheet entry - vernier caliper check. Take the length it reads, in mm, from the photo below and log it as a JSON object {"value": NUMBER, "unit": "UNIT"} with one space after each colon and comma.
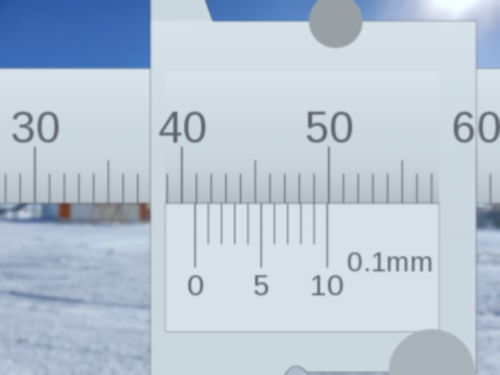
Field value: {"value": 40.9, "unit": "mm"}
